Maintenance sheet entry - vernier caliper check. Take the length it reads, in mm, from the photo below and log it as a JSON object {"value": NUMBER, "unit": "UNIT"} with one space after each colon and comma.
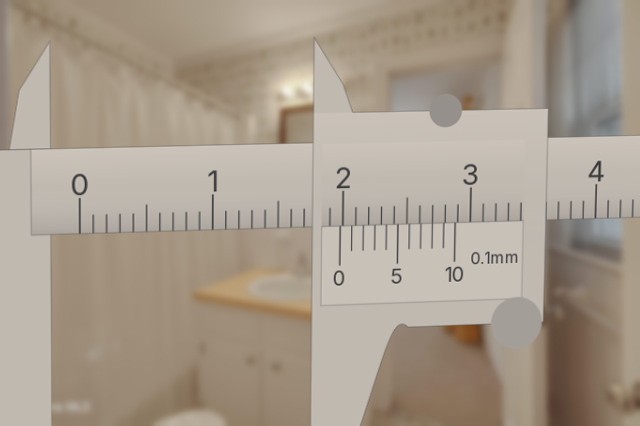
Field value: {"value": 19.8, "unit": "mm"}
